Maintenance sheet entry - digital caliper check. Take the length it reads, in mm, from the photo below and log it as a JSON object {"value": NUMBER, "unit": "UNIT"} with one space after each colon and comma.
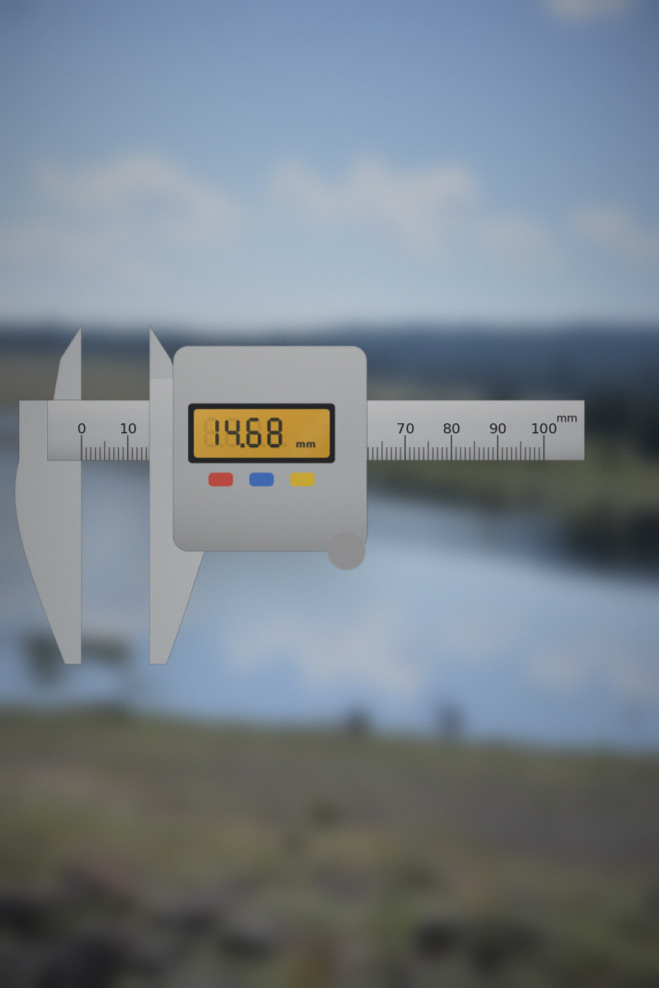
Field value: {"value": 14.68, "unit": "mm"}
